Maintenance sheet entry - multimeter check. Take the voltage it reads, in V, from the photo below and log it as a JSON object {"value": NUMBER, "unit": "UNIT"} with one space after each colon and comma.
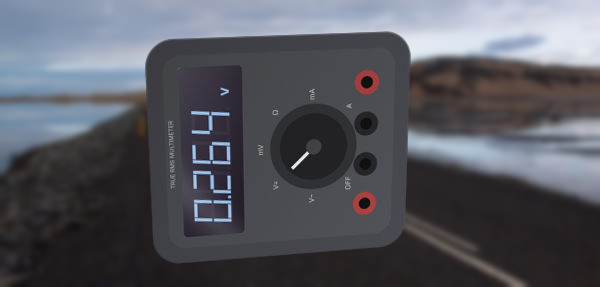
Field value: {"value": 0.264, "unit": "V"}
